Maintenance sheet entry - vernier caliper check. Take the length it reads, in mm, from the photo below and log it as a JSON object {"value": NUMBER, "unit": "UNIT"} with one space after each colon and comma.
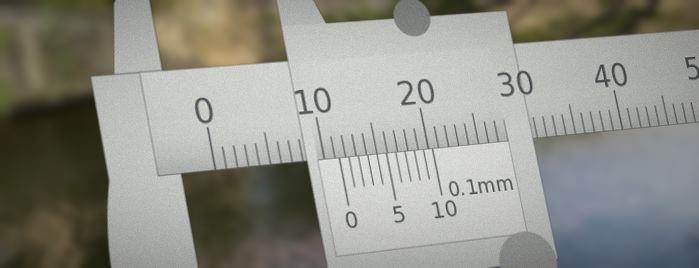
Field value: {"value": 11.4, "unit": "mm"}
